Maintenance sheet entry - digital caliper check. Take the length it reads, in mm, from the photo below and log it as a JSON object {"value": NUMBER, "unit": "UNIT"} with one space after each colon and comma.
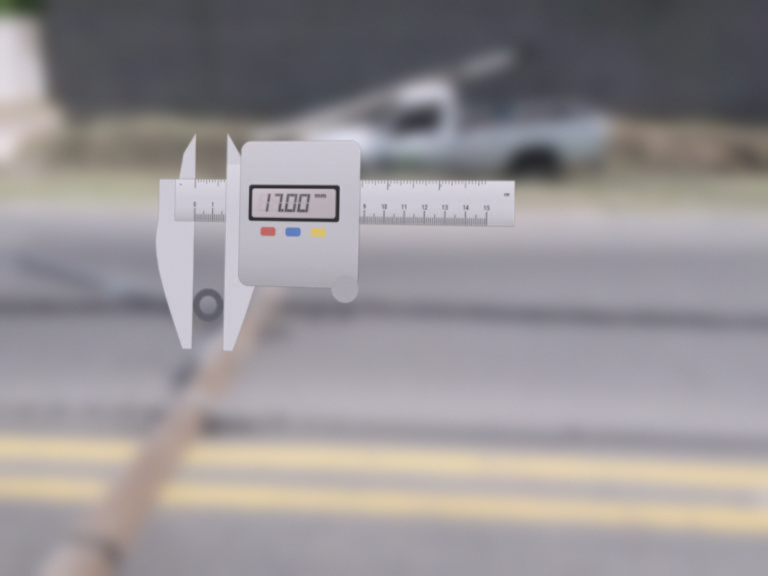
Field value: {"value": 17.00, "unit": "mm"}
